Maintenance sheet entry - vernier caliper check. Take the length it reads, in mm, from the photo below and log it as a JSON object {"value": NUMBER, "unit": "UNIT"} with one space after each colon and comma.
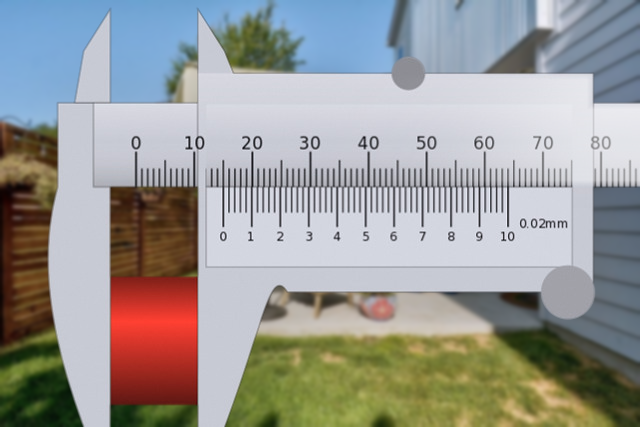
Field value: {"value": 15.0, "unit": "mm"}
